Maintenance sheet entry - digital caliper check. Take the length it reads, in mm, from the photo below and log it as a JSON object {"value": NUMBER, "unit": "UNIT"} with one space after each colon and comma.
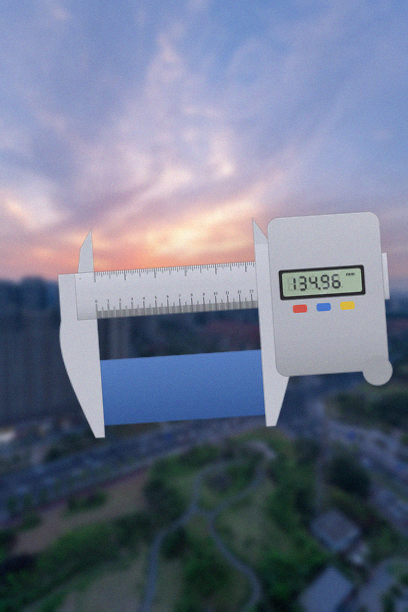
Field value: {"value": 134.96, "unit": "mm"}
